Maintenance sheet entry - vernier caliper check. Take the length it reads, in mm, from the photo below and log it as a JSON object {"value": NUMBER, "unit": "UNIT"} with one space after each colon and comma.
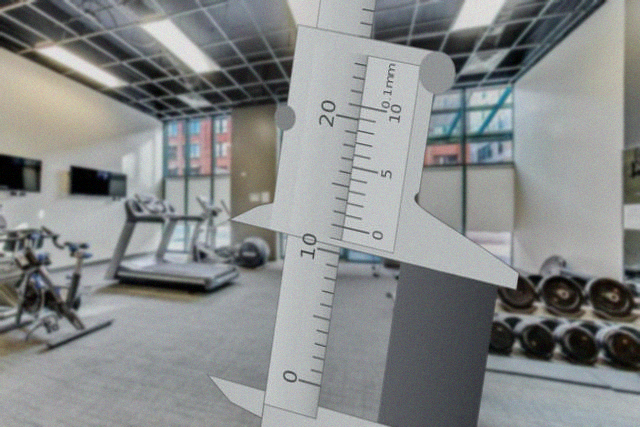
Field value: {"value": 12.0, "unit": "mm"}
